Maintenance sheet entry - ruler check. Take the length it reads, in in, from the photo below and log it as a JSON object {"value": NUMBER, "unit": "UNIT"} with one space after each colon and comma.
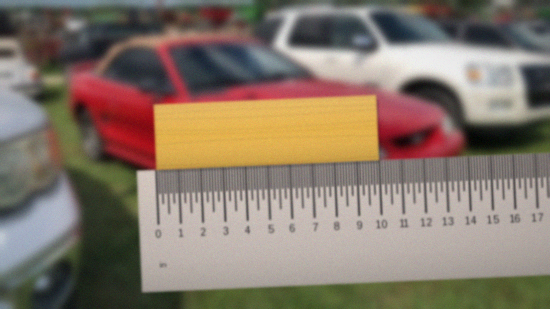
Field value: {"value": 10, "unit": "in"}
